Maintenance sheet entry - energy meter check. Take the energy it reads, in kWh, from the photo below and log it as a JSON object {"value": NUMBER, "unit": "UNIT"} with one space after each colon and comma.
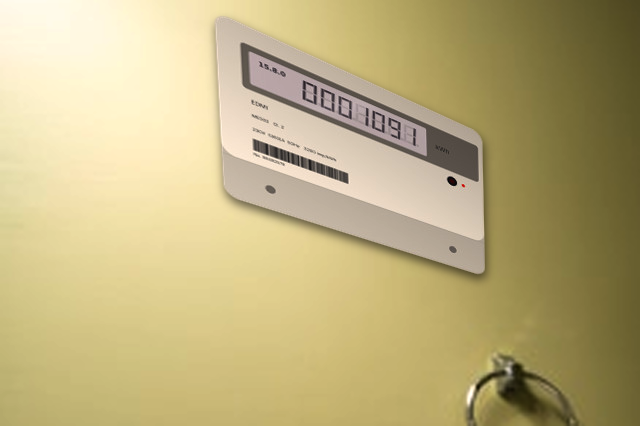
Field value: {"value": 1091, "unit": "kWh"}
